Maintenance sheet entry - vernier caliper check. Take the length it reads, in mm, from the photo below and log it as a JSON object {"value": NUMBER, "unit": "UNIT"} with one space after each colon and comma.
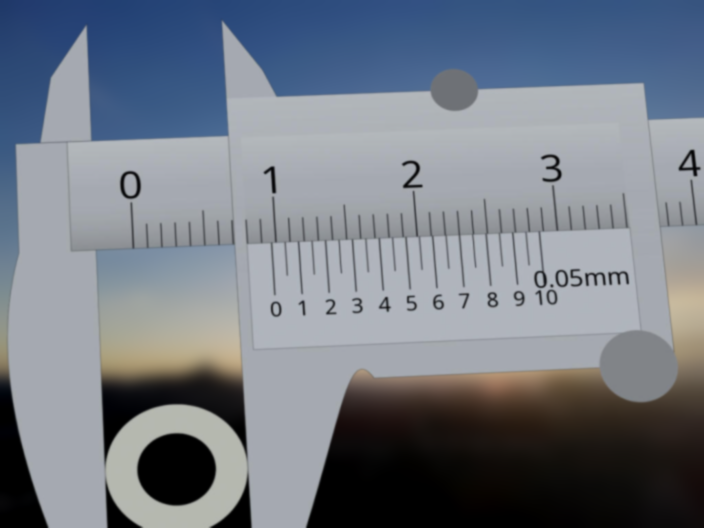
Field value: {"value": 9.7, "unit": "mm"}
